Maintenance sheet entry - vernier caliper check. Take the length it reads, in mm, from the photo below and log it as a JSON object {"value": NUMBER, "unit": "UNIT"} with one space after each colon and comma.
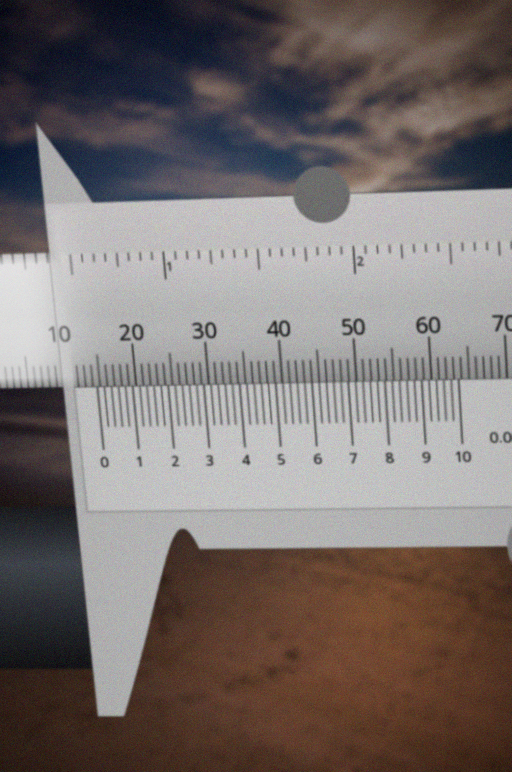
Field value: {"value": 14.6, "unit": "mm"}
